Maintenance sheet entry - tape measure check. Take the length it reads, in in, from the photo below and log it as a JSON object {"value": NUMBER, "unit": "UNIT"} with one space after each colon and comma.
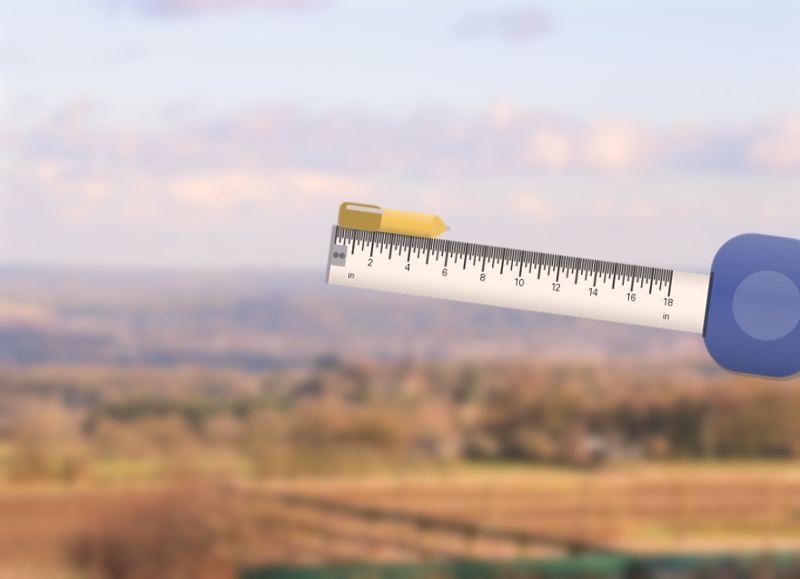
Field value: {"value": 6, "unit": "in"}
